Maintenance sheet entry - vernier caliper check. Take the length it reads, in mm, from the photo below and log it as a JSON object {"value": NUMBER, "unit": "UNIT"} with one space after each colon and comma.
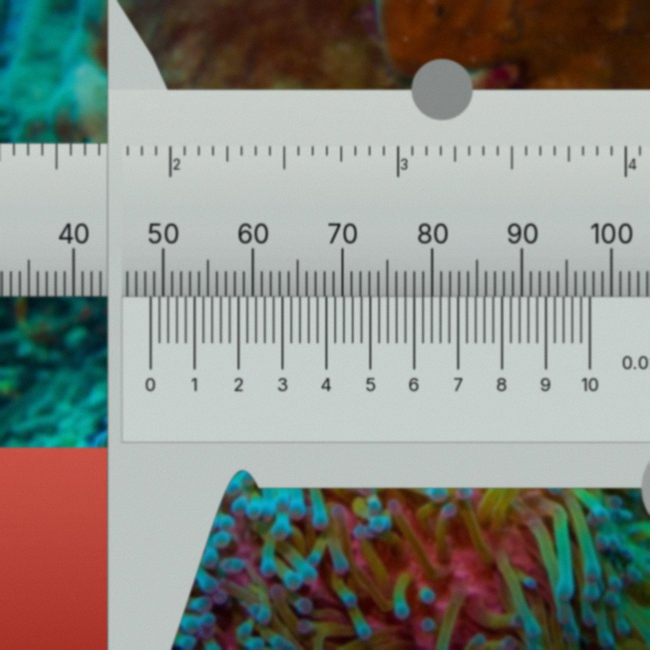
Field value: {"value": 48.6, "unit": "mm"}
